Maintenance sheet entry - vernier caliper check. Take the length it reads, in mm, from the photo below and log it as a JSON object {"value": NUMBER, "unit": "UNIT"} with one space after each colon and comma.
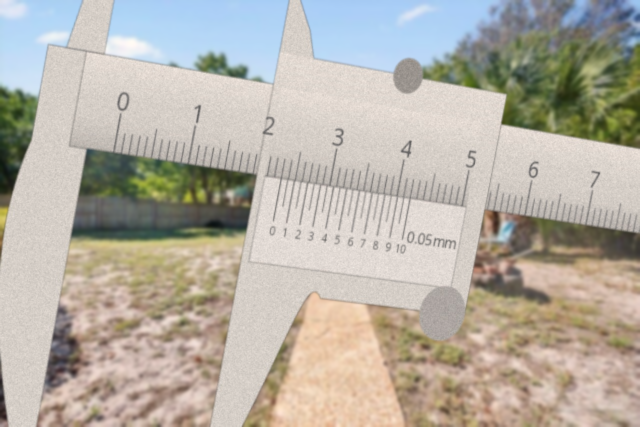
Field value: {"value": 23.0, "unit": "mm"}
